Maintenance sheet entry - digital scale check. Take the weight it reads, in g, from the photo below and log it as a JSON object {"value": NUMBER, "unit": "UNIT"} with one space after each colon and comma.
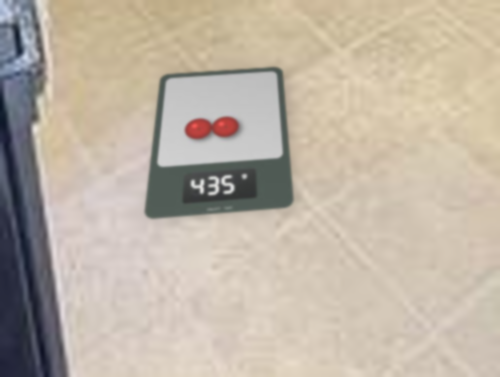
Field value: {"value": 435, "unit": "g"}
